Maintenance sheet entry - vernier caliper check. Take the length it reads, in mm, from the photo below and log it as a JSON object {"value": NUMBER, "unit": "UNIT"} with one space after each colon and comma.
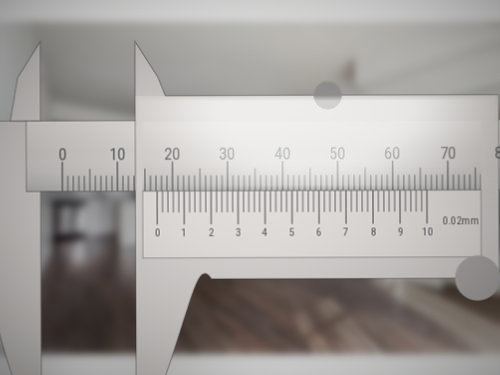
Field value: {"value": 17.2, "unit": "mm"}
